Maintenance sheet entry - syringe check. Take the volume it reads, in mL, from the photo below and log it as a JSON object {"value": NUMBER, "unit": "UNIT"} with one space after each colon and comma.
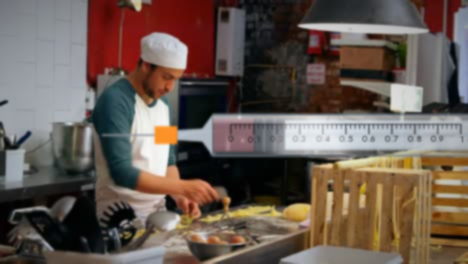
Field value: {"value": 0.1, "unit": "mL"}
